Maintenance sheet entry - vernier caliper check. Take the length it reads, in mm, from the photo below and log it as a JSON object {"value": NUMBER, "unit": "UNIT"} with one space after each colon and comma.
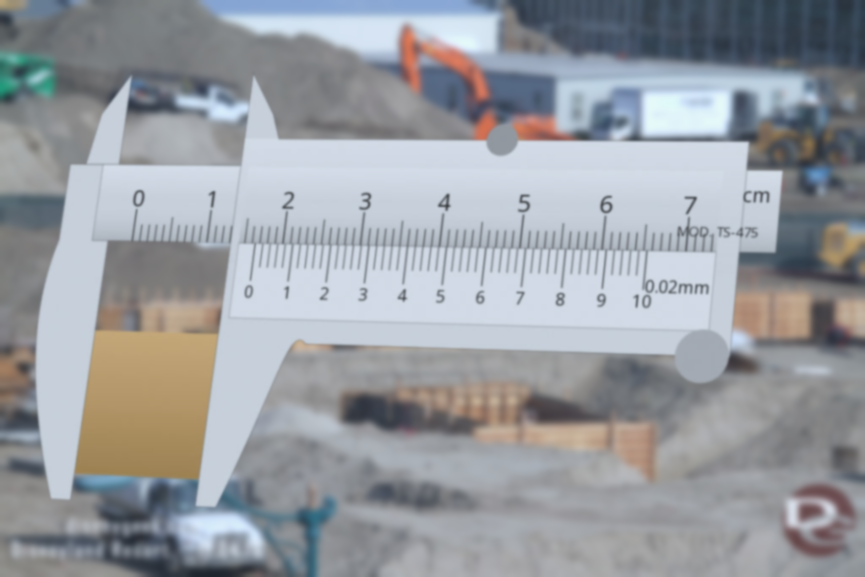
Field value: {"value": 16.4, "unit": "mm"}
